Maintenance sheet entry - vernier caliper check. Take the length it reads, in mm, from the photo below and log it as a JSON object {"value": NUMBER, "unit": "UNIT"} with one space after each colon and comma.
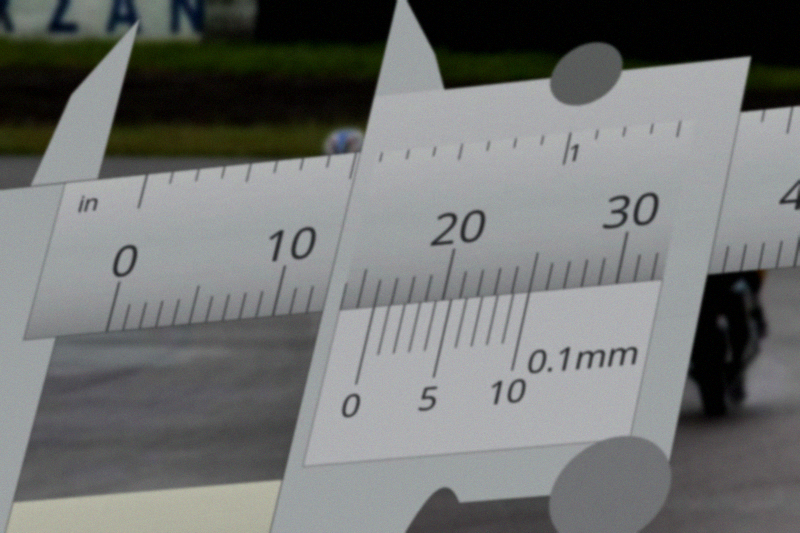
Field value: {"value": 16.0, "unit": "mm"}
